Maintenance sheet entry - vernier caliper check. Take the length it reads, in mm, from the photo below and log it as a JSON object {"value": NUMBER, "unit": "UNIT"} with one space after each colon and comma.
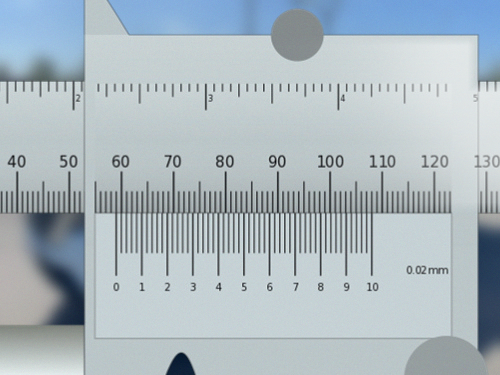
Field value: {"value": 59.0, "unit": "mm"}
